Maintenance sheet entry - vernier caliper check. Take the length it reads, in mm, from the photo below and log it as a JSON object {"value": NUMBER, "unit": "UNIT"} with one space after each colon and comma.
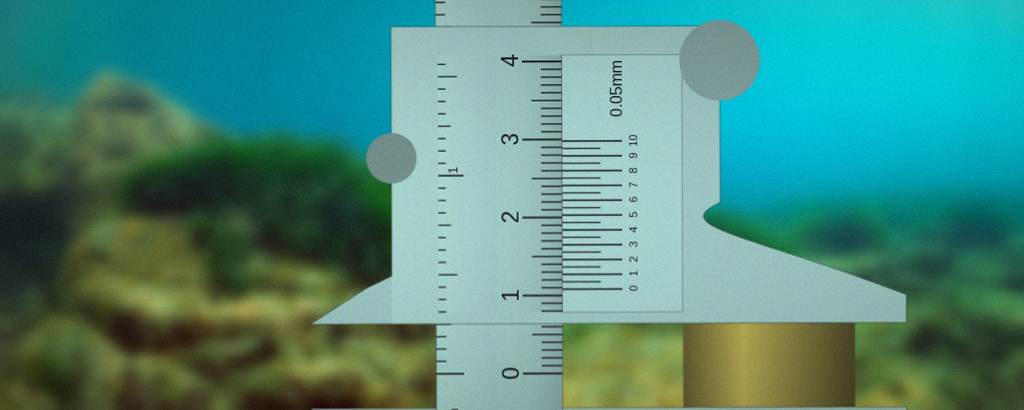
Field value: {"value": 10.8, "unit": "mm"}
